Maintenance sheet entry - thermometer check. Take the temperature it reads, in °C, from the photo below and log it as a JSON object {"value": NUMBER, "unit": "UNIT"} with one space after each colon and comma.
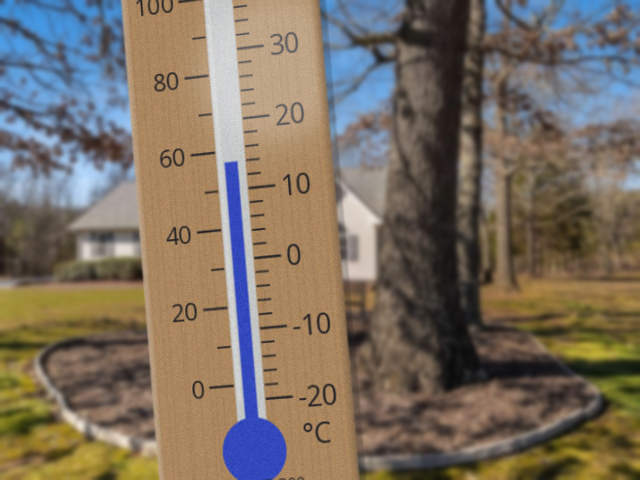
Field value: {"value": 14, "unit": "°C"}
